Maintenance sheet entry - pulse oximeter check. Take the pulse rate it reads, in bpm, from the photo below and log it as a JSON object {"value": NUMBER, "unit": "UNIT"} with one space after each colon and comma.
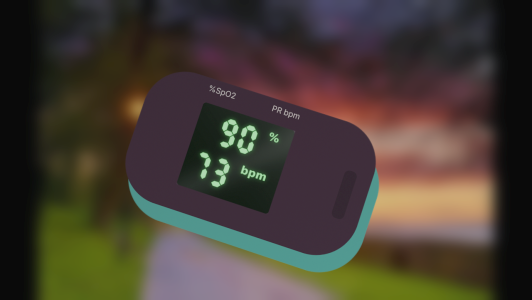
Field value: {"value": 73, "unit": "bpm"}
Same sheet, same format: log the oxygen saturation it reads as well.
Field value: {"value": 90, "unit": "%"}
